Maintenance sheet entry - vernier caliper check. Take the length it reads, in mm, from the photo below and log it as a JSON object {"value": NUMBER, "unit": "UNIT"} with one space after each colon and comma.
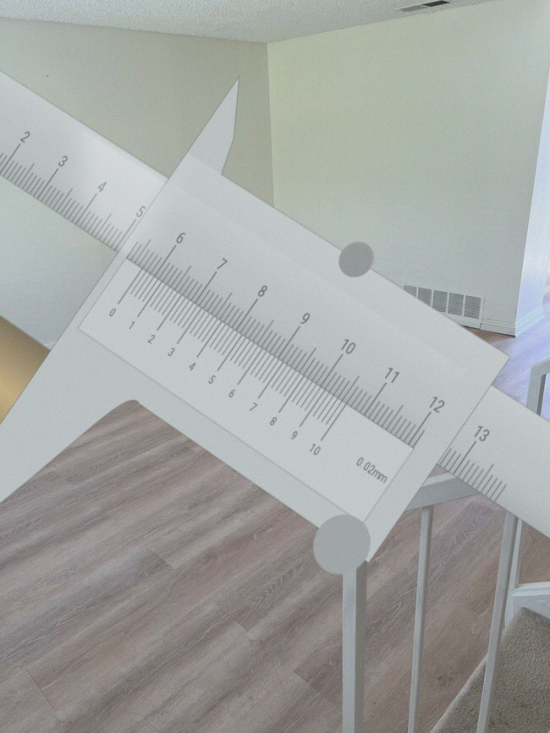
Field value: {"value": 57.0, "unit": "mm"}
